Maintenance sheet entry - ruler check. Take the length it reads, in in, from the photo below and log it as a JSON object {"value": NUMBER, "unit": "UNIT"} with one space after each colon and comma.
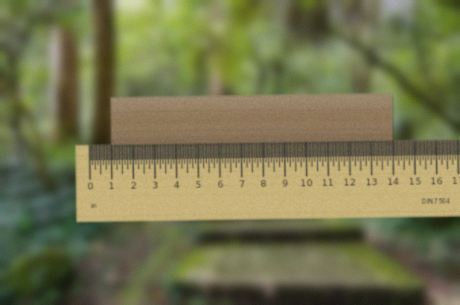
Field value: {"value": 13, "unit": "in"}
